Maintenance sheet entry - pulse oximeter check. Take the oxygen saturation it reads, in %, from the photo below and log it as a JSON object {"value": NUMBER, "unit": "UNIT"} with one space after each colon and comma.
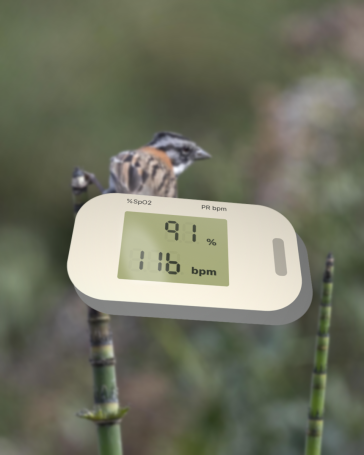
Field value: {"value": 91, "unit": "%"}
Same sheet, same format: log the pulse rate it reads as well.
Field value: {"value": 116, "unit": "bpm"}
